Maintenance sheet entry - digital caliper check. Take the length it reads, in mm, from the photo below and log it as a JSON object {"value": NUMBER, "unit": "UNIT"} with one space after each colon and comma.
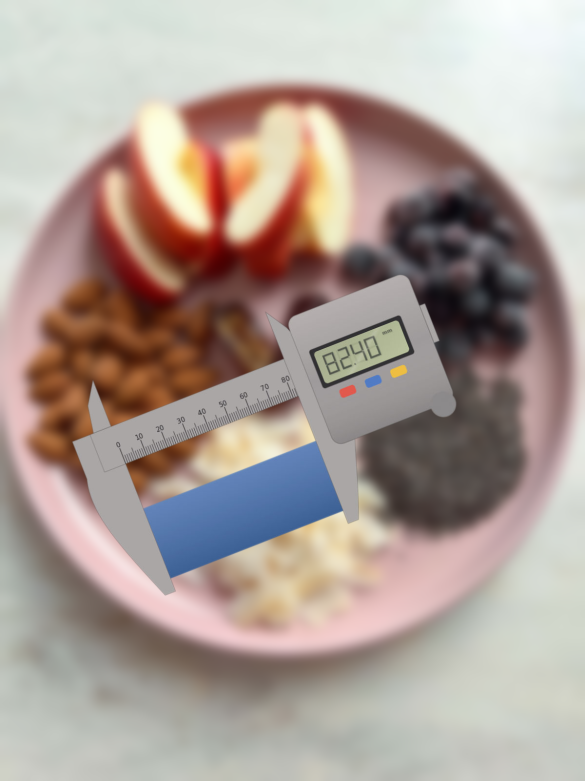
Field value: {"value": 82.40, "unit": "mm"}
